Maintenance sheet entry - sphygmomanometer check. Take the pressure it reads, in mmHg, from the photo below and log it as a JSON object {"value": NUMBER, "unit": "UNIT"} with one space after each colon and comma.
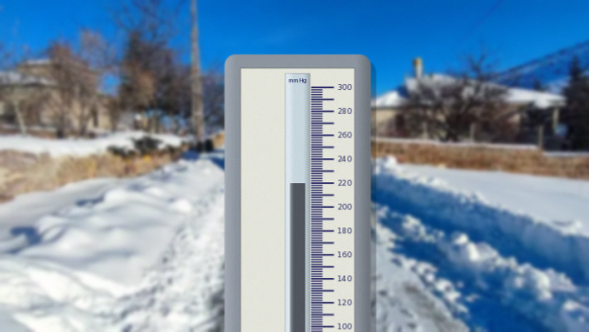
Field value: {"value": 220, "unit": "mmHg"}
